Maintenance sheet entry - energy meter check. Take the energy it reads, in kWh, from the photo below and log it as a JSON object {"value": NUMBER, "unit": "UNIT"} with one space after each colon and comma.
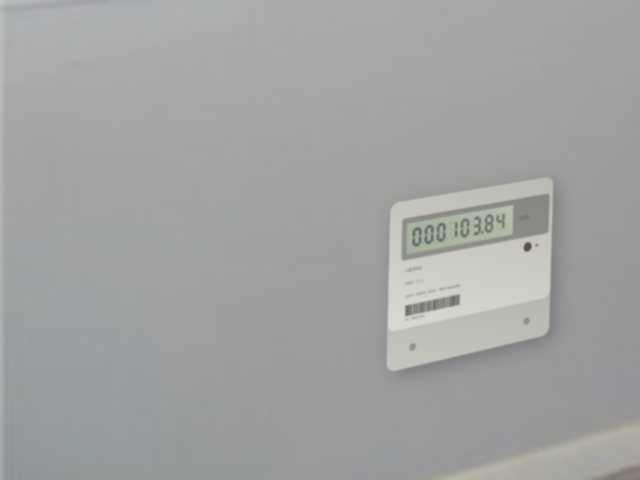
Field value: {"value": 103.84, "unit": "kWh"}
